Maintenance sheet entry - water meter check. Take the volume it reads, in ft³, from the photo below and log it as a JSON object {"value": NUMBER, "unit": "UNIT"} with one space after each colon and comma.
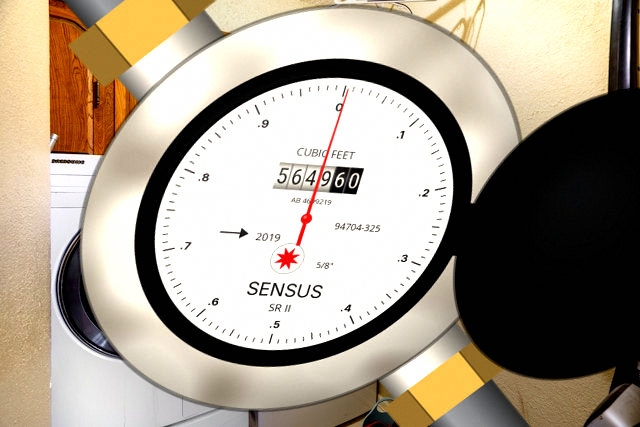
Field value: {"value": 564960.00, "unit": "ft³"}
